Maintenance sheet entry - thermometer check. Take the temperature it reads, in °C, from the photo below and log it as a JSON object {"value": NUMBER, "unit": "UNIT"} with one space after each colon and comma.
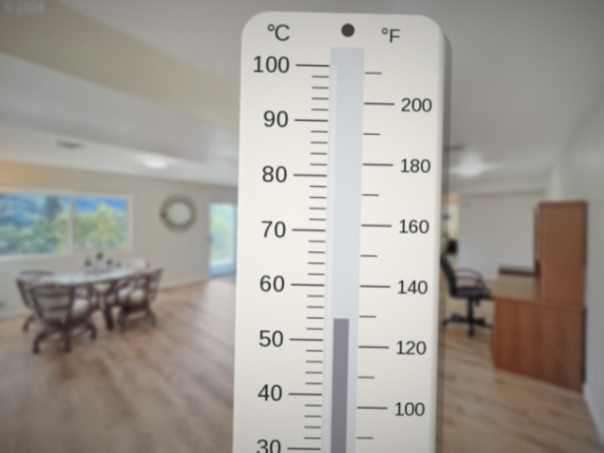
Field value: {"value": 54, "unit": "°C"}
